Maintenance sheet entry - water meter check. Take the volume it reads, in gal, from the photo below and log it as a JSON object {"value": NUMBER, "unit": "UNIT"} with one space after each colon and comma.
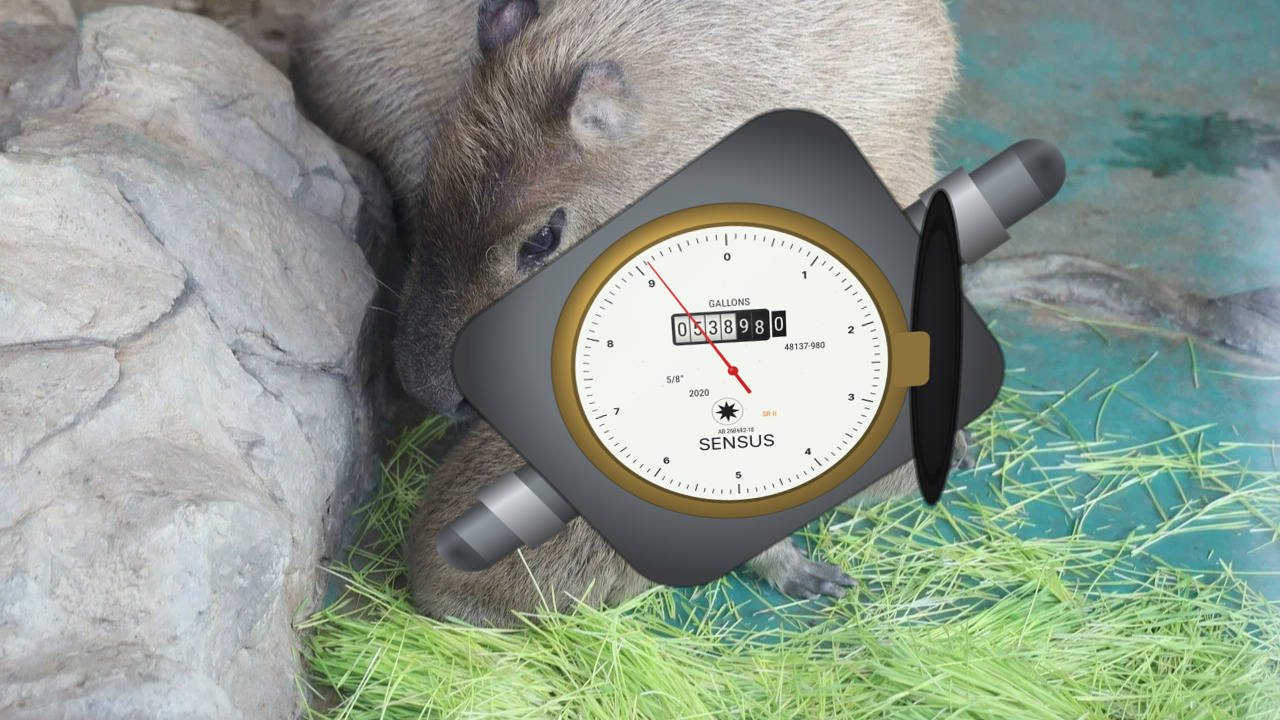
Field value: {"value": 538979.1, "unit": "gal"}
